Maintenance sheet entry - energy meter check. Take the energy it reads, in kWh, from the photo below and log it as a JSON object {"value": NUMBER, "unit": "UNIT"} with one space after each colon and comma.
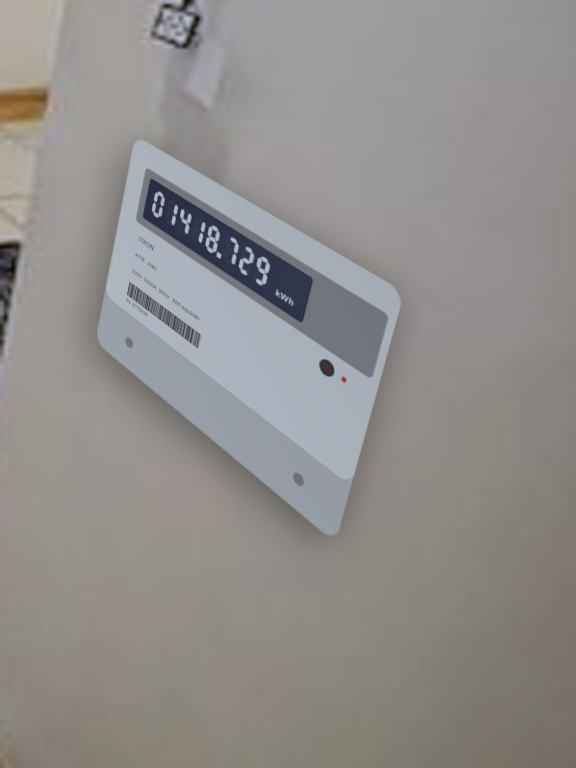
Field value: {"value": 1418.729, "unit": "kWh"}
